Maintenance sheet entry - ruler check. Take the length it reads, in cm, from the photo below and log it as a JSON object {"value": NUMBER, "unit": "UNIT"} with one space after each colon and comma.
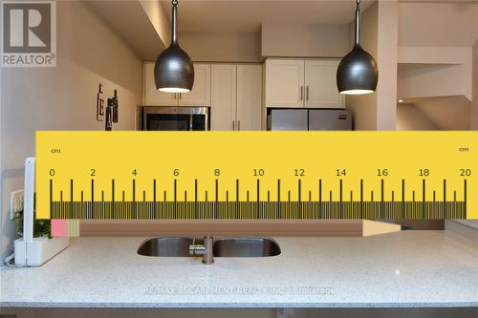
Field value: {"value": 17.5, "unit": "cm"}
